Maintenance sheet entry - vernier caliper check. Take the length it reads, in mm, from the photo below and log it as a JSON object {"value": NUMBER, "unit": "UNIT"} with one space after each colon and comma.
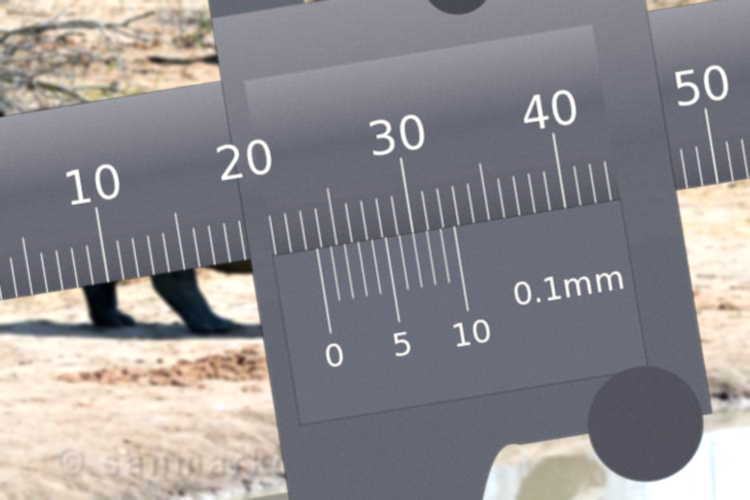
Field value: {"value": 23.7, "unit": "mm"}
